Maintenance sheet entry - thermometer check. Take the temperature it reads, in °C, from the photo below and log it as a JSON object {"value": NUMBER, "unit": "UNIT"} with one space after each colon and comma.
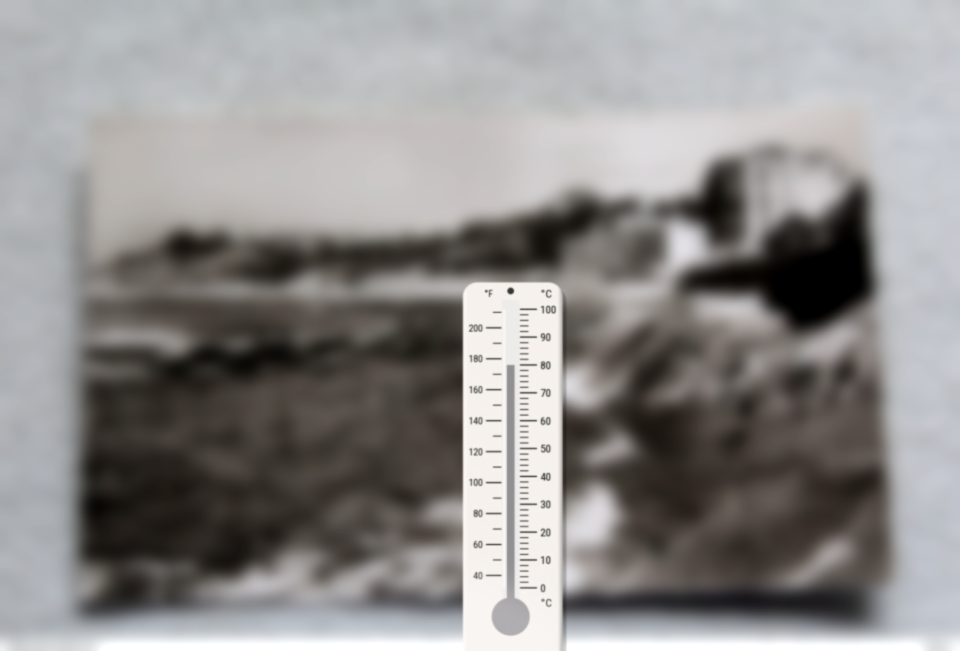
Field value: {"value": 80, "unit": "°C"}
